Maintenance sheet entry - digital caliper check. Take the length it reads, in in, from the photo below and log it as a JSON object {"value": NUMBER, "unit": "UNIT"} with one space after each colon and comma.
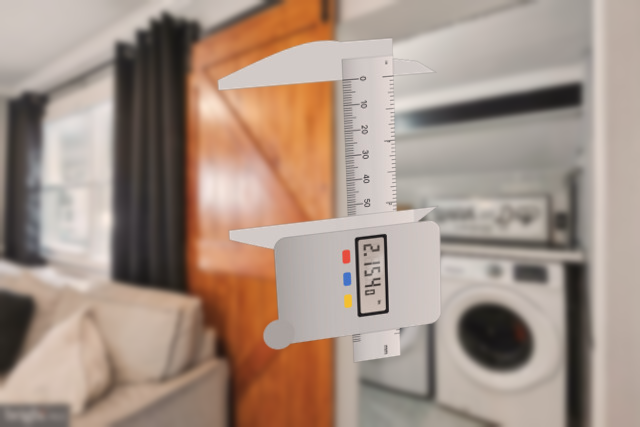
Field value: {"value": 2.1540, "unit": "in"}
